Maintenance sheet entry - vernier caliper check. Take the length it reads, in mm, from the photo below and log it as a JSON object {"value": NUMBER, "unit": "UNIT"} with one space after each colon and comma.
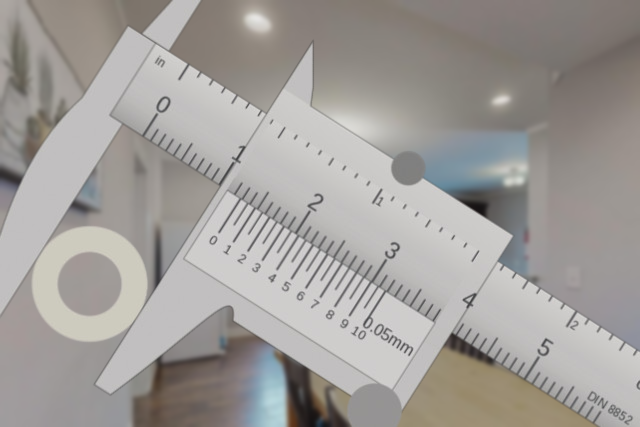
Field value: {"value": 12.8, "unit": "mm"}
